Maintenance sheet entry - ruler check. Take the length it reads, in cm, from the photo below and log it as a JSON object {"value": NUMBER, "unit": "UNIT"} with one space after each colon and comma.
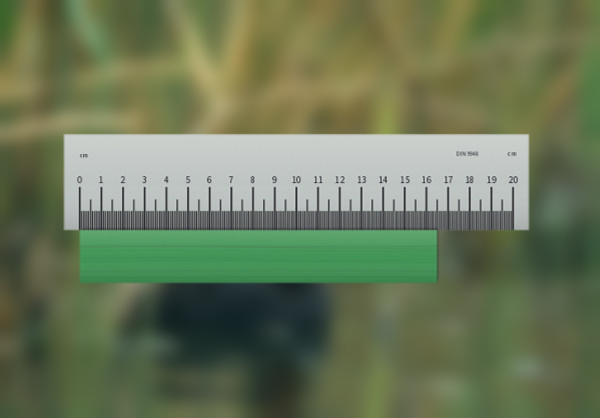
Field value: {"value": 16.5, "unit": "cm"}
